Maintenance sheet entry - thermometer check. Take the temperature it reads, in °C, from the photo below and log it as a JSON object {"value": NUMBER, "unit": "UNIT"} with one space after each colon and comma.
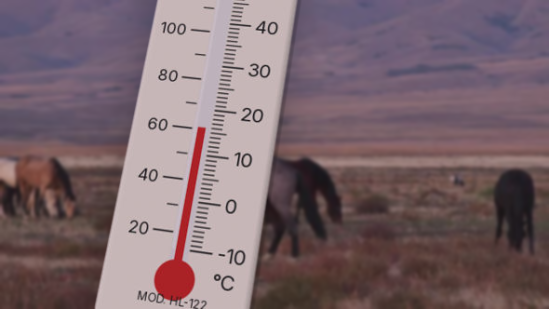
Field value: {"value": 16, "unit": "°C"}
